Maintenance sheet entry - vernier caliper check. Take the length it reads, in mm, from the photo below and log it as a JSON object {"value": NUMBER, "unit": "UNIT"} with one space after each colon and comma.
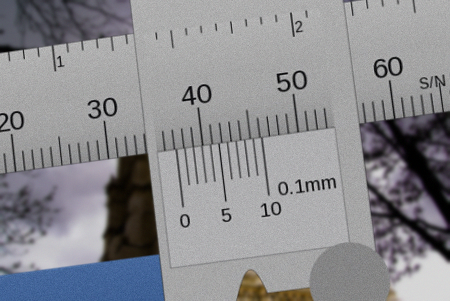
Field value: {"value": 37.2, "unit": "mm"}
